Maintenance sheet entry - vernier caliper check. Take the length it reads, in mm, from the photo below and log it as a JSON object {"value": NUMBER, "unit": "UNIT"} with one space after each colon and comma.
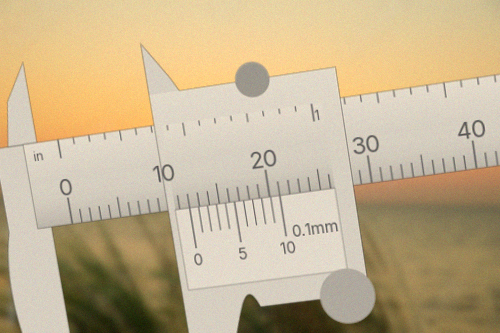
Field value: {"value": 12.0, "unit": "mm"}
